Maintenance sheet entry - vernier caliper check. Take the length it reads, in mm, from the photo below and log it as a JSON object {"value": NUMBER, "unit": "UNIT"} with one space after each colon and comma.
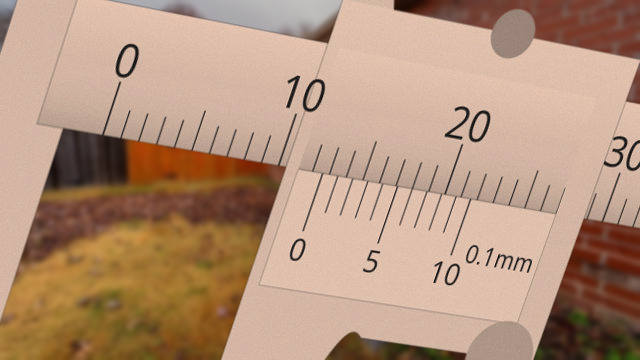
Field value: {"value": 12.6, "unit": "mm"}
